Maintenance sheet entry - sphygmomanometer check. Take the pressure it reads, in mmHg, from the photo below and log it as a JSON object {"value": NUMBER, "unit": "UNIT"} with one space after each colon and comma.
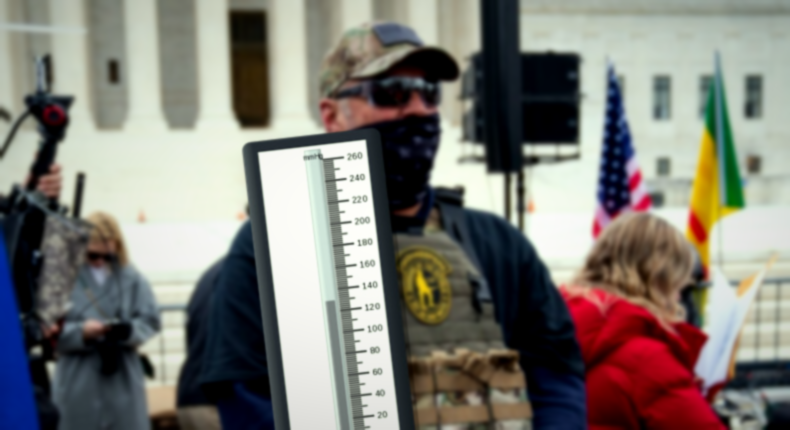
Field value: {"value": 130, "unit": "mmHg"}
